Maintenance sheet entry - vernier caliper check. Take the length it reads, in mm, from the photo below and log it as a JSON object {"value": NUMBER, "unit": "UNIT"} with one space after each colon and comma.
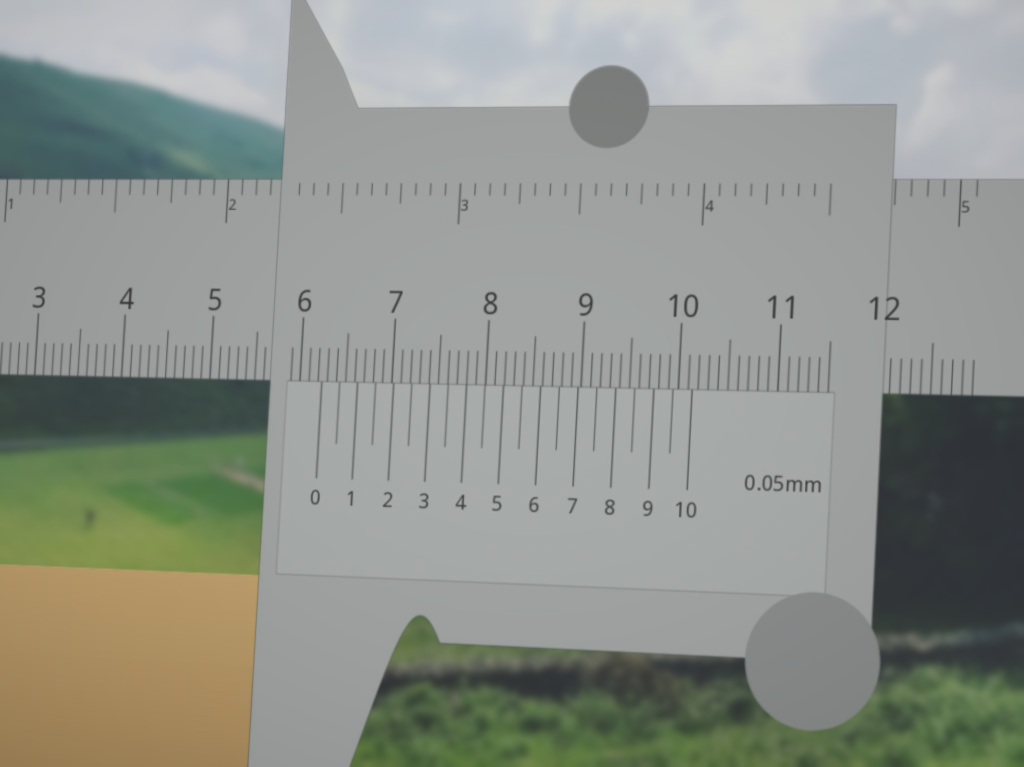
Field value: {"value": 62.4, "unit": "mm"}
